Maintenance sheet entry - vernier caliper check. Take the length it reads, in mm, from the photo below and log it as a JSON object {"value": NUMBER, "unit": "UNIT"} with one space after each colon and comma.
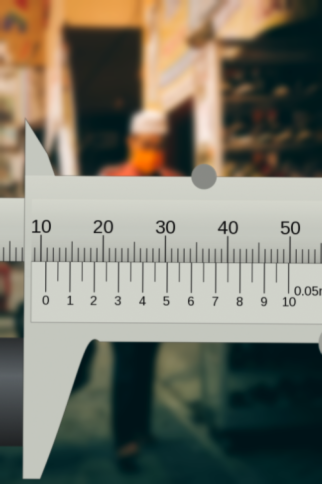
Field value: {"value": 10.8, "unit": "mm"}
